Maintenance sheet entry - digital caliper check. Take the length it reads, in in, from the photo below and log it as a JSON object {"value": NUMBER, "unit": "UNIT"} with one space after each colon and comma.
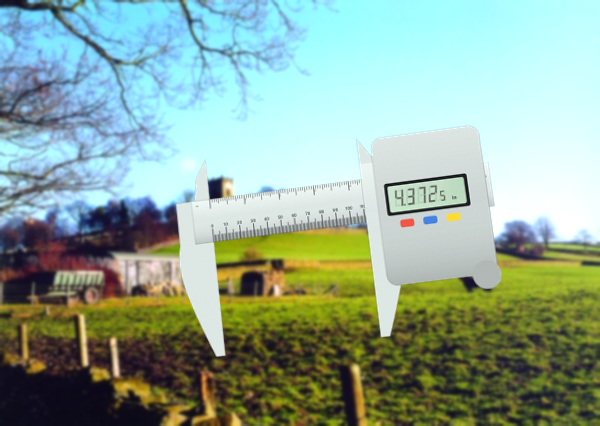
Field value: {"value": 4.3725, "unit": "in"}
